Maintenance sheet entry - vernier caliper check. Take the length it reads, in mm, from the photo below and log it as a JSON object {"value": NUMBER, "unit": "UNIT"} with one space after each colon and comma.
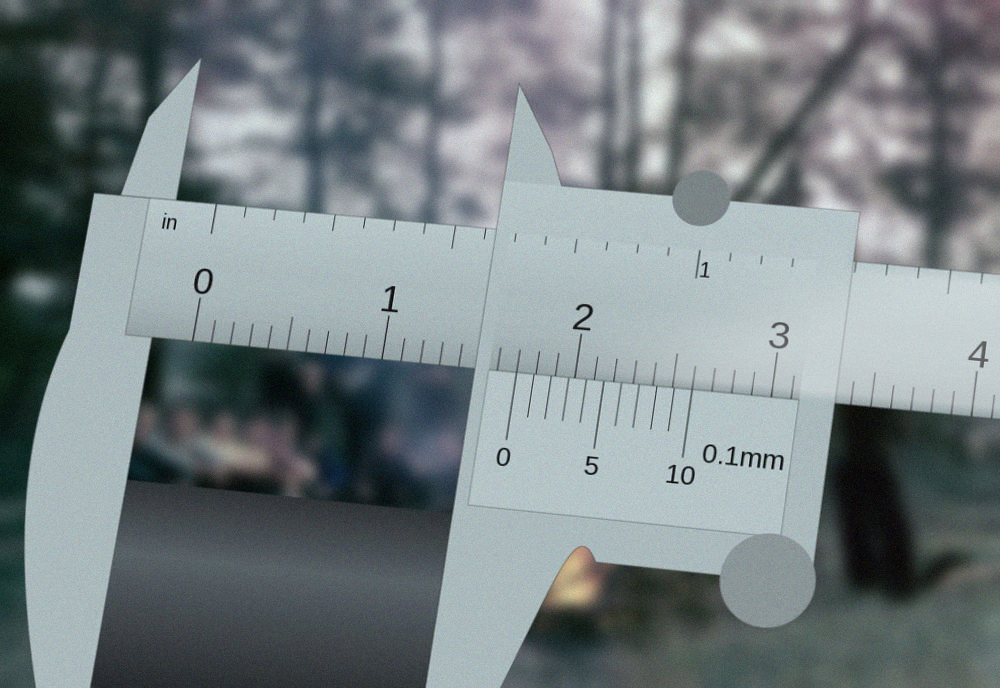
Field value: {"value": 17.0, "unit": "mm"}
